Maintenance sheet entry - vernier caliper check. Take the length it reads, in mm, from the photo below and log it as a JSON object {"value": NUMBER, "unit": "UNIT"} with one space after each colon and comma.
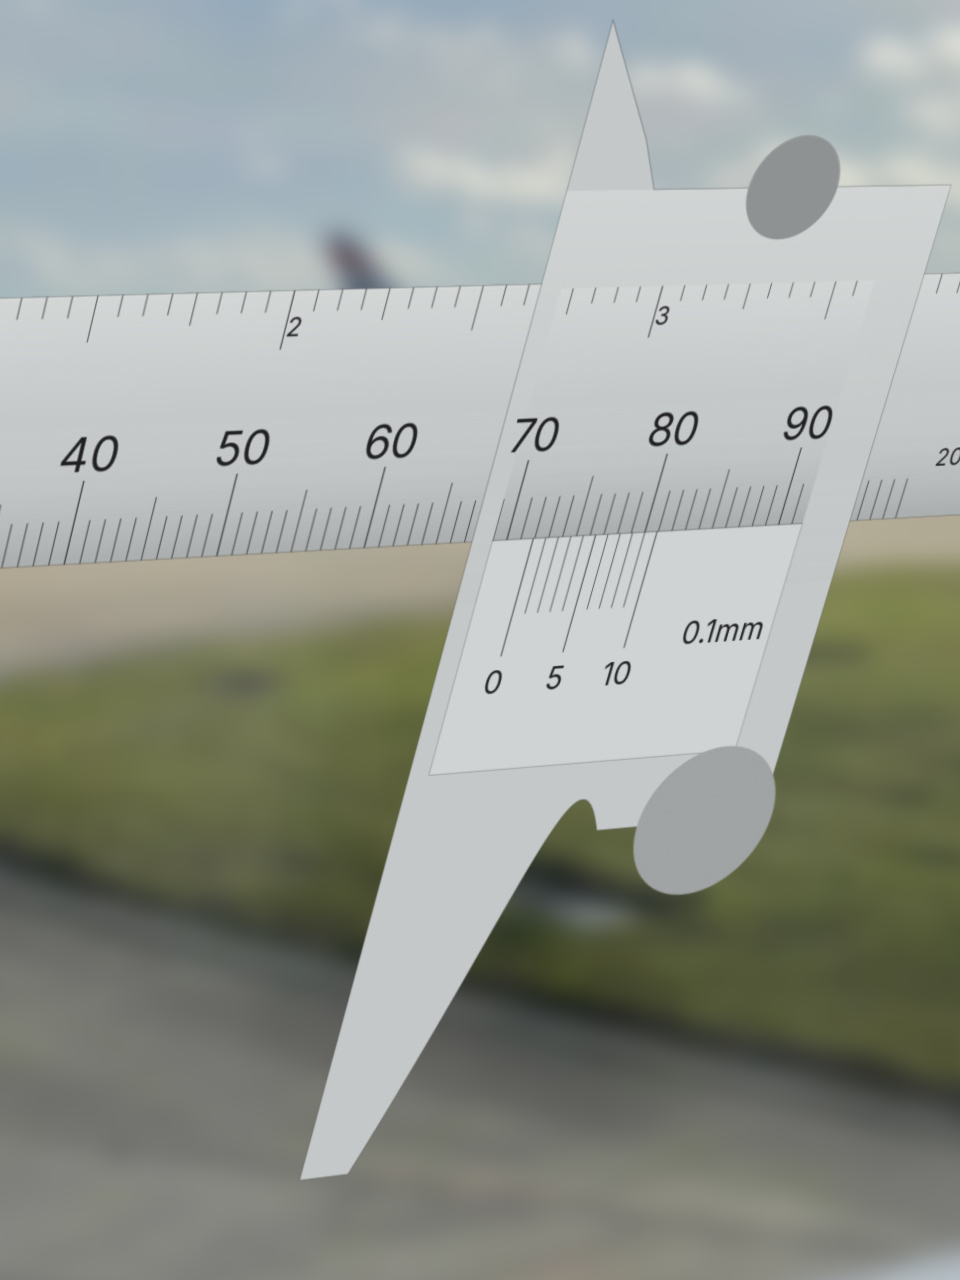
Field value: {"value": 71.9, "unit": "mm"}
